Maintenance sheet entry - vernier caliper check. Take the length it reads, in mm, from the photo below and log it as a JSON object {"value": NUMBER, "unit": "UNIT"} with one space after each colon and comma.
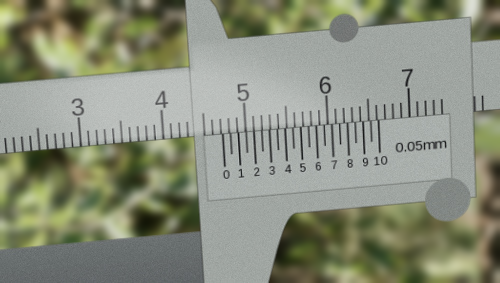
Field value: {"value": 47.2, "unit": "mm"}
